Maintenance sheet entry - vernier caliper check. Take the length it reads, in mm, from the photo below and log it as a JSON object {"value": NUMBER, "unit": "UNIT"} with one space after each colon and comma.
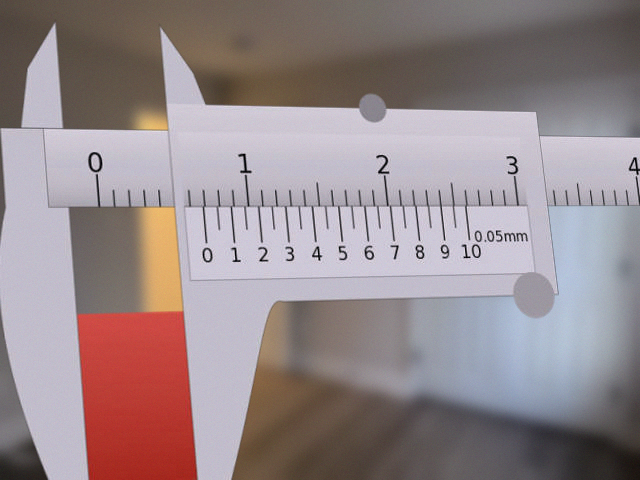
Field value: {"value": 6.9, "unit": "mm"}
